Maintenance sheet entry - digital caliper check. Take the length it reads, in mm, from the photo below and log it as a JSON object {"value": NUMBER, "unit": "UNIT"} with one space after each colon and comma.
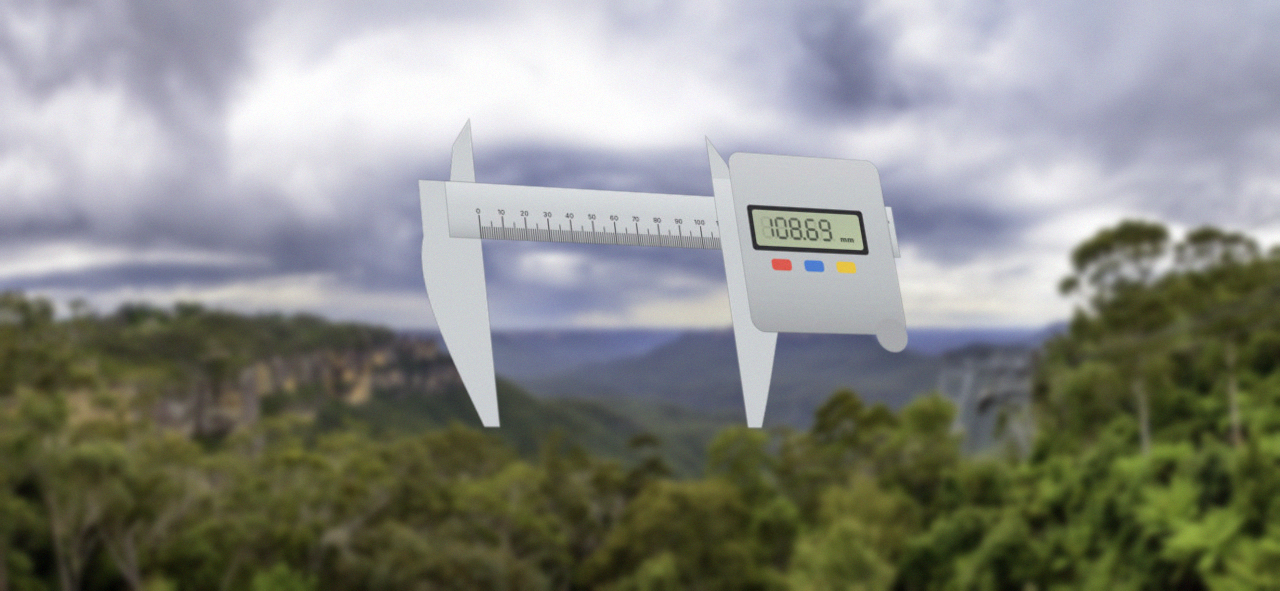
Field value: {"value": 108.69, "unit": "mm"}
